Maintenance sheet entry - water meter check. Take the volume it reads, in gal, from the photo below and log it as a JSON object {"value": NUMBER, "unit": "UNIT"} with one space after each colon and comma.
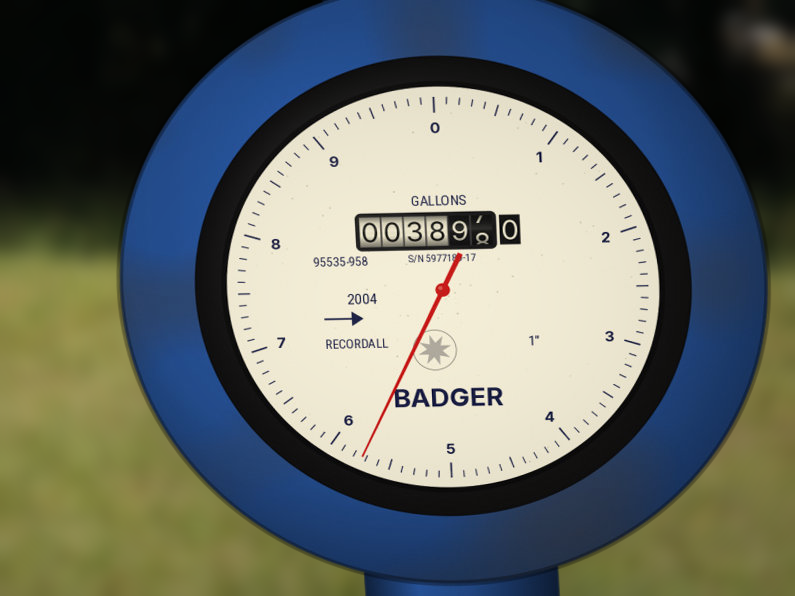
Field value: {"value": 38975.7, "unit": "gal"}
